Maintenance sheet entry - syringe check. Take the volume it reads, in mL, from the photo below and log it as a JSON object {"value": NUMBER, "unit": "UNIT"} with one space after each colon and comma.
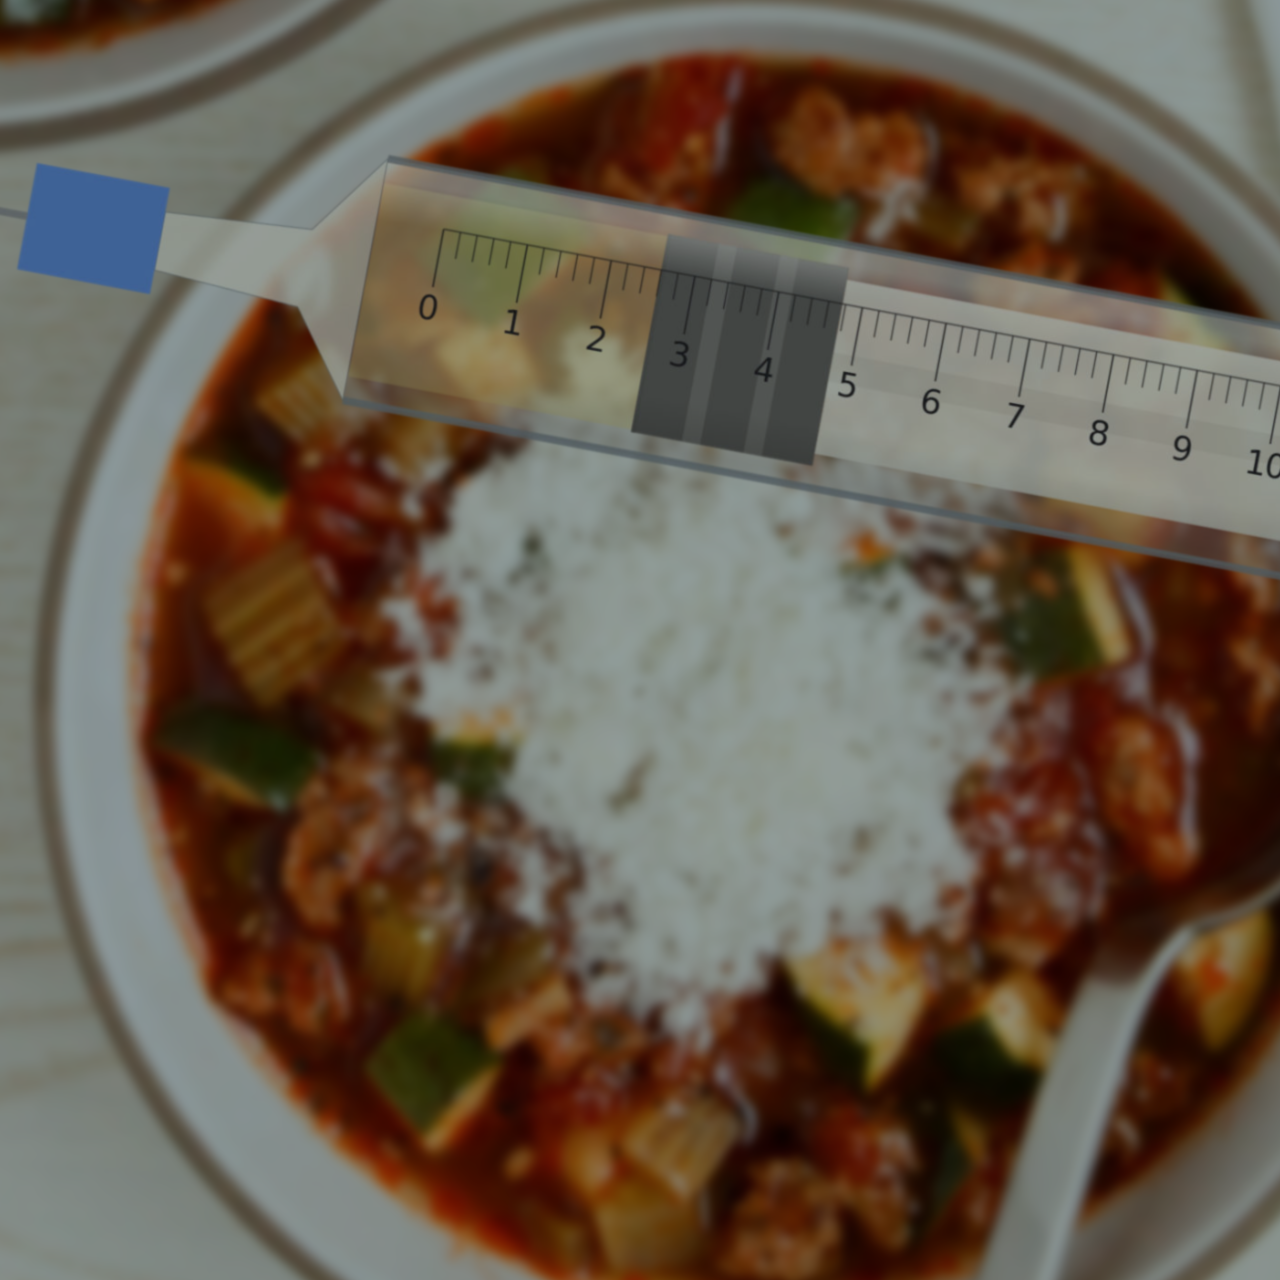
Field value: {"value": 2.6, "unit": "mL"}
